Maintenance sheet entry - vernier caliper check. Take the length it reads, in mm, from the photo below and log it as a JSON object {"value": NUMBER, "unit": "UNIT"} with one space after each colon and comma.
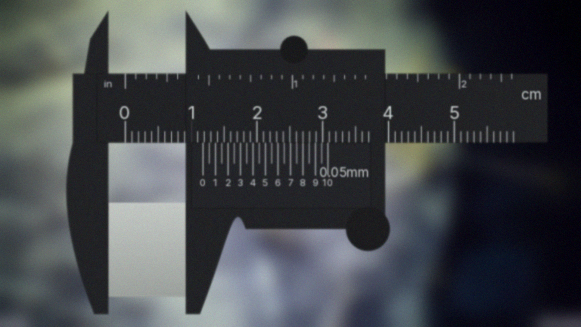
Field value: {"value": 11.8, "unit": "mm"}
